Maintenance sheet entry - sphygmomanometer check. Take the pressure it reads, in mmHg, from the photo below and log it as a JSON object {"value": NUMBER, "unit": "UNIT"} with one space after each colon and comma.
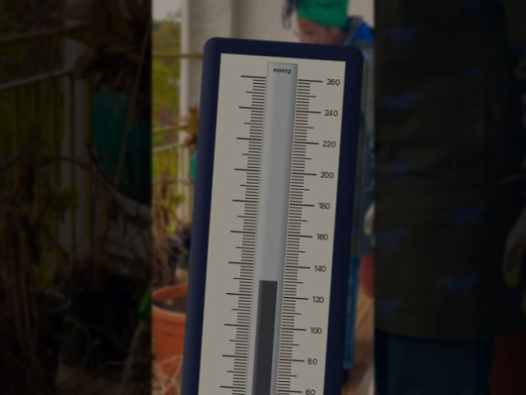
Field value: {"value": 130, "unit": "mmHg"}
